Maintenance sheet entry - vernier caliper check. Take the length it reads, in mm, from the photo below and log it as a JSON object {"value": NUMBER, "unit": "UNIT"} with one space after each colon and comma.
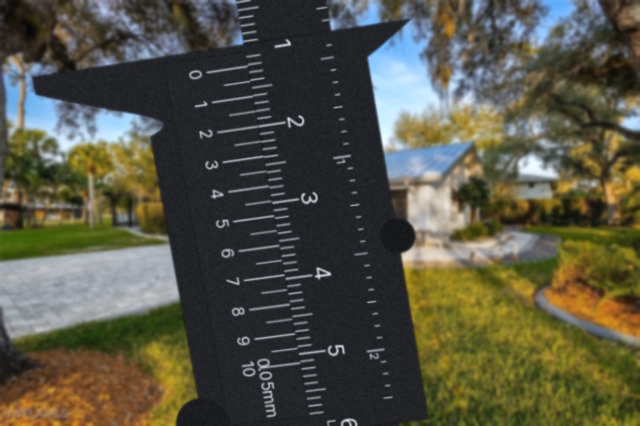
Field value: {"value": 12.2, "unit": "mm"}
